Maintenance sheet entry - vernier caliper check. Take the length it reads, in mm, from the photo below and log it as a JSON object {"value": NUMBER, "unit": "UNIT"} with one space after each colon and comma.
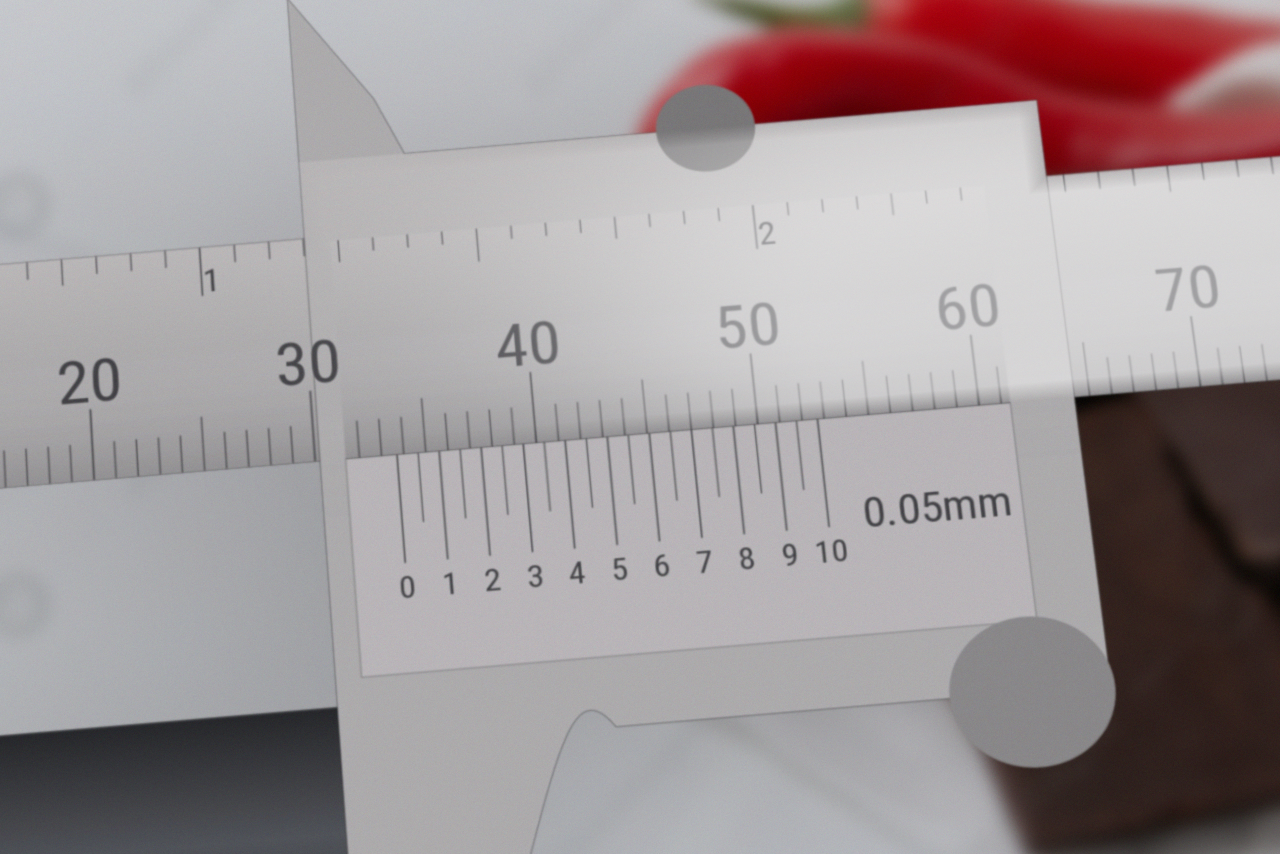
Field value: {"value": 33.7, "unit": "mm"}
